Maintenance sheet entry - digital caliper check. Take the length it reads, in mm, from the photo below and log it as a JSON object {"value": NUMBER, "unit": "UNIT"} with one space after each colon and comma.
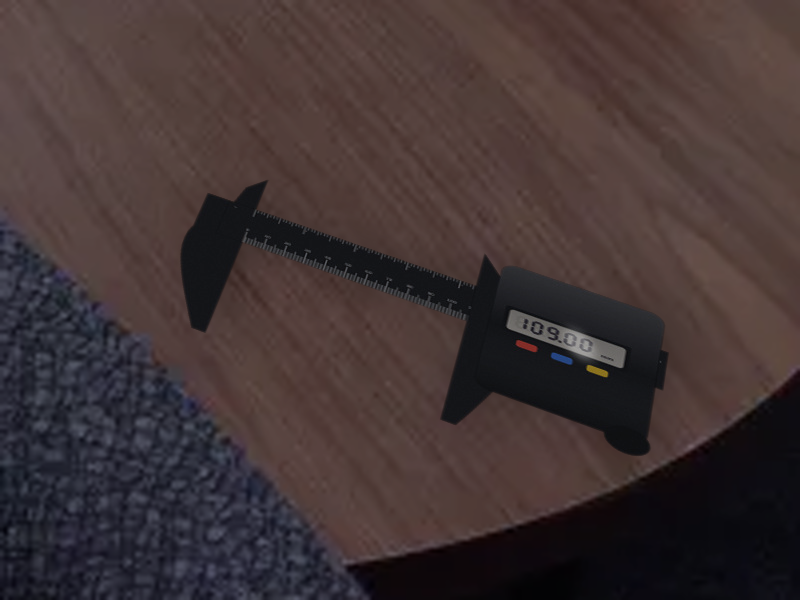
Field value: {"value": 109.00, "unit": "mm"}
